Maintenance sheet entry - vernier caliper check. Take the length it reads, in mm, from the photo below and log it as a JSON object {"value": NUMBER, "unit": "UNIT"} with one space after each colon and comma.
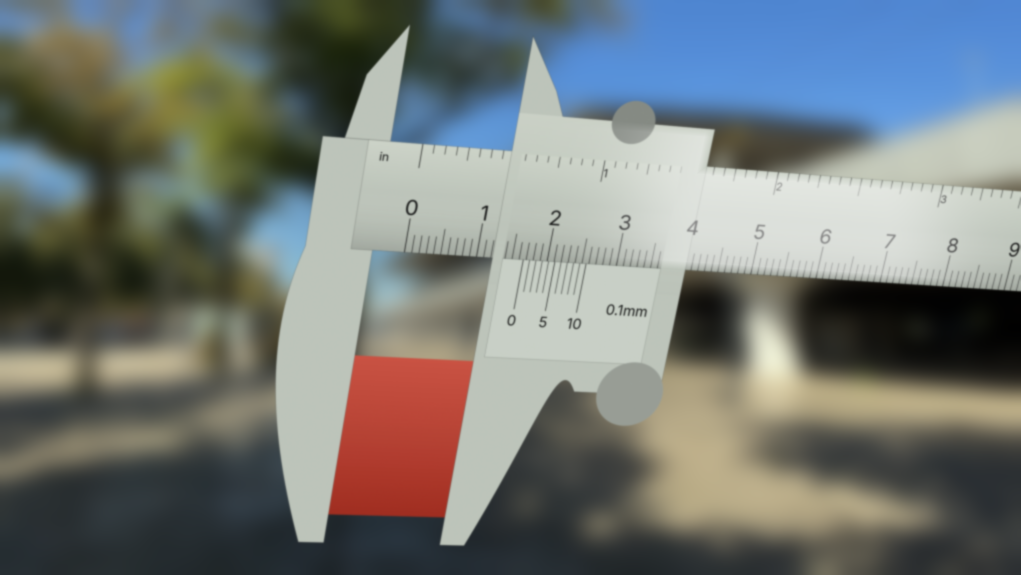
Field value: {"value": 16.6, "unit": "mm"}
